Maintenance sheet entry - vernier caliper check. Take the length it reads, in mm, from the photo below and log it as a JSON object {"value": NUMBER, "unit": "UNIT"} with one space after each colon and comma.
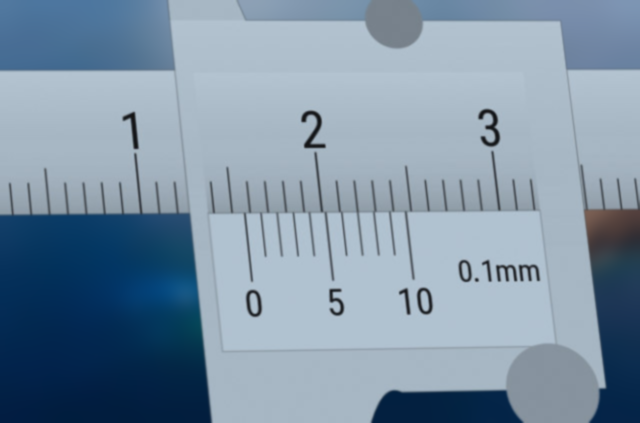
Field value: {"value": 15.7, "unit": "mm"}
